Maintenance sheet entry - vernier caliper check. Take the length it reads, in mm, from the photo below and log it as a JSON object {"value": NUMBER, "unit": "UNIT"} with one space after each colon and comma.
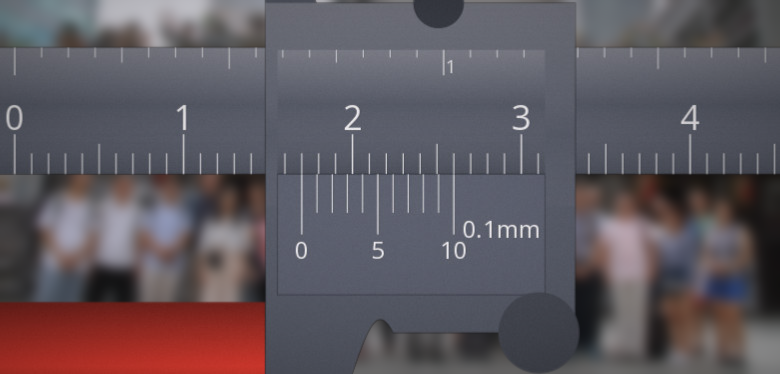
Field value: {"value": 17.0, "unit": "mm"}
